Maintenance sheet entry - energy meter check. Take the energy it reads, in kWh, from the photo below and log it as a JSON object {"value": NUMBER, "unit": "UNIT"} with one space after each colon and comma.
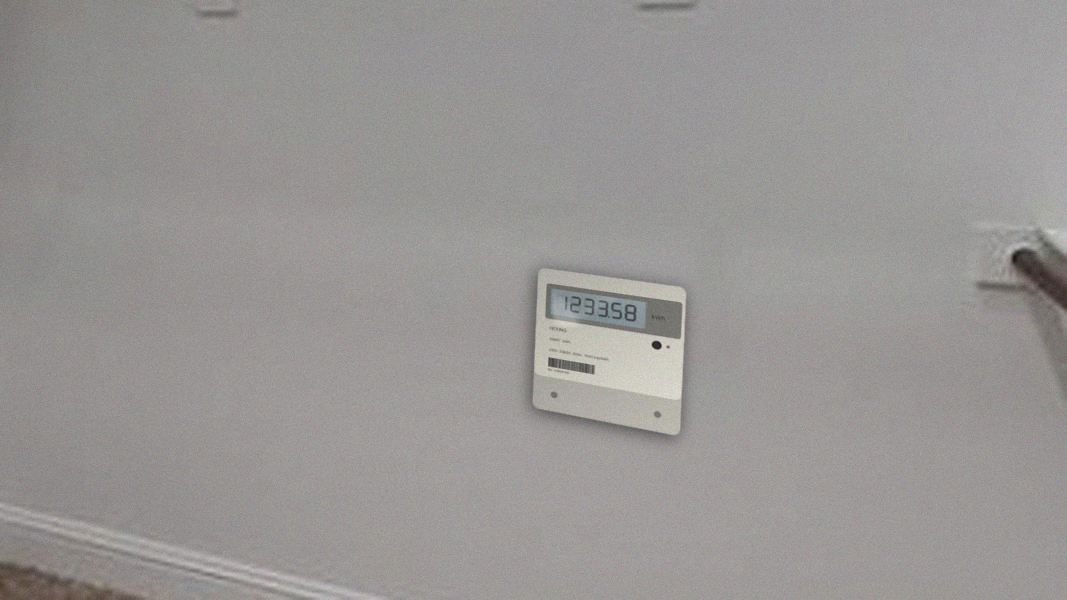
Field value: {"value": 1233.58, "unit": "kWh"}
